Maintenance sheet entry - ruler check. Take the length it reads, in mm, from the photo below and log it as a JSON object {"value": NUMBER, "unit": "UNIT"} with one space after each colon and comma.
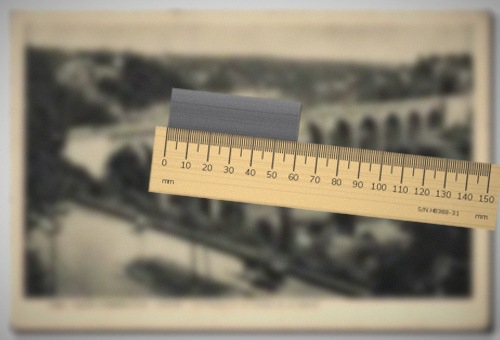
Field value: {"value": 60, "unit": "mm"}
